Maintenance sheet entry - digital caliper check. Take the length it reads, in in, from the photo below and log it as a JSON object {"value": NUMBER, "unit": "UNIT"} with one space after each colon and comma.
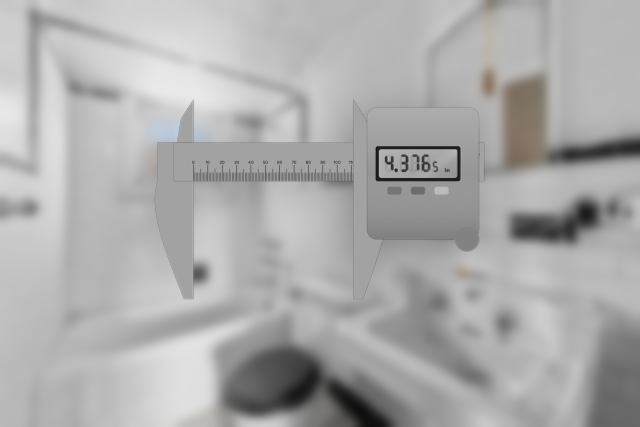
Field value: {"value": 4.3765, "unit": "in"}
